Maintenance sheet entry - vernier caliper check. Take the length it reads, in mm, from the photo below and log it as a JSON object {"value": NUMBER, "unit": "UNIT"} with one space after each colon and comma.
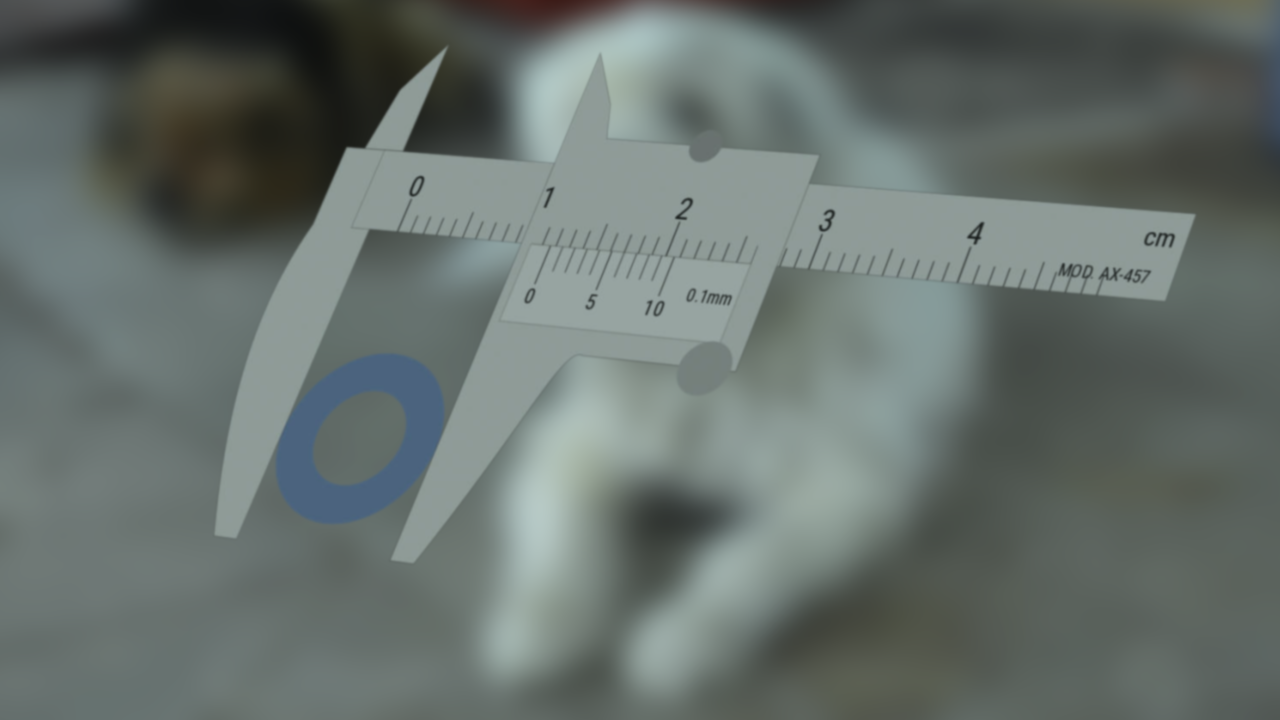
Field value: {"value": 11.6, "unit": "mm"}
